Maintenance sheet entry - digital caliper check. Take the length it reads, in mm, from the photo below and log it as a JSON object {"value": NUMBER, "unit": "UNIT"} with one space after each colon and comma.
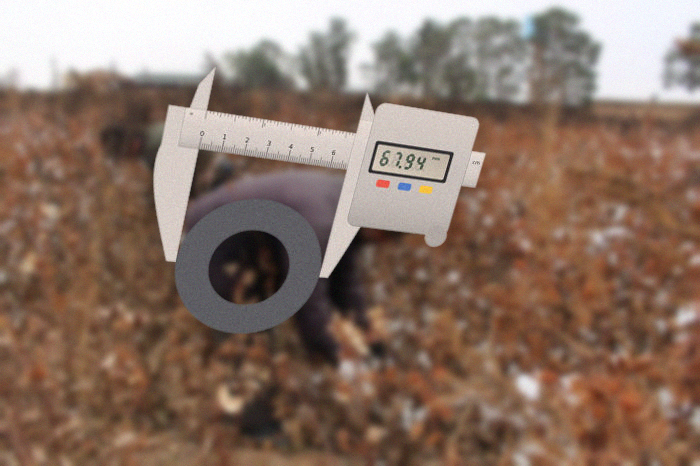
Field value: {"value": 67.94, "unit": "mm"}
